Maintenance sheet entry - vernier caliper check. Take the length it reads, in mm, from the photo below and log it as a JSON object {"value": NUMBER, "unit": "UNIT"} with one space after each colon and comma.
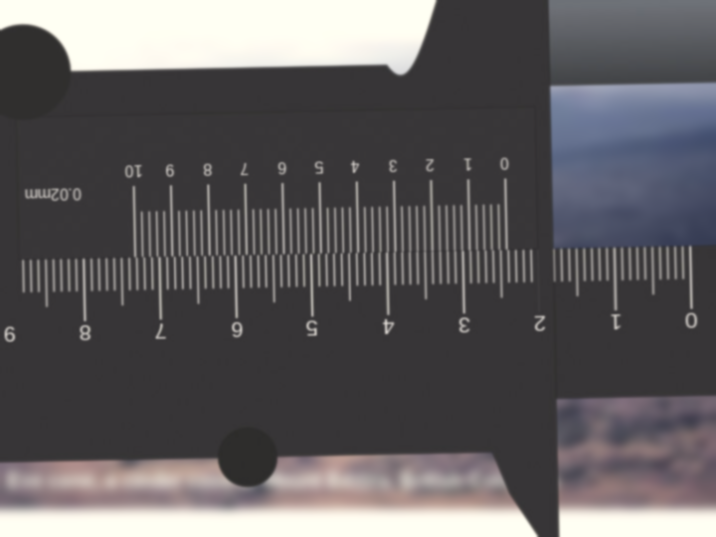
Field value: {"value": 24.2, "unit": "mm"}
